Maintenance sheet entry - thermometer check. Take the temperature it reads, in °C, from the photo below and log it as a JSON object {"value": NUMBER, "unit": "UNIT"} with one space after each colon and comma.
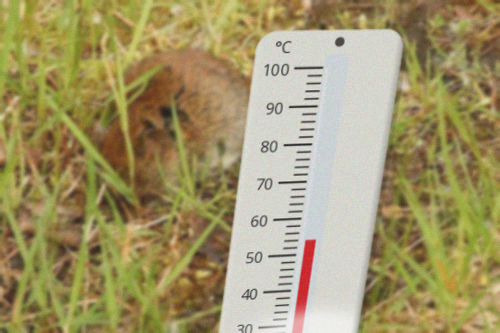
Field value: {"value": 54, "unit": "°C"}
